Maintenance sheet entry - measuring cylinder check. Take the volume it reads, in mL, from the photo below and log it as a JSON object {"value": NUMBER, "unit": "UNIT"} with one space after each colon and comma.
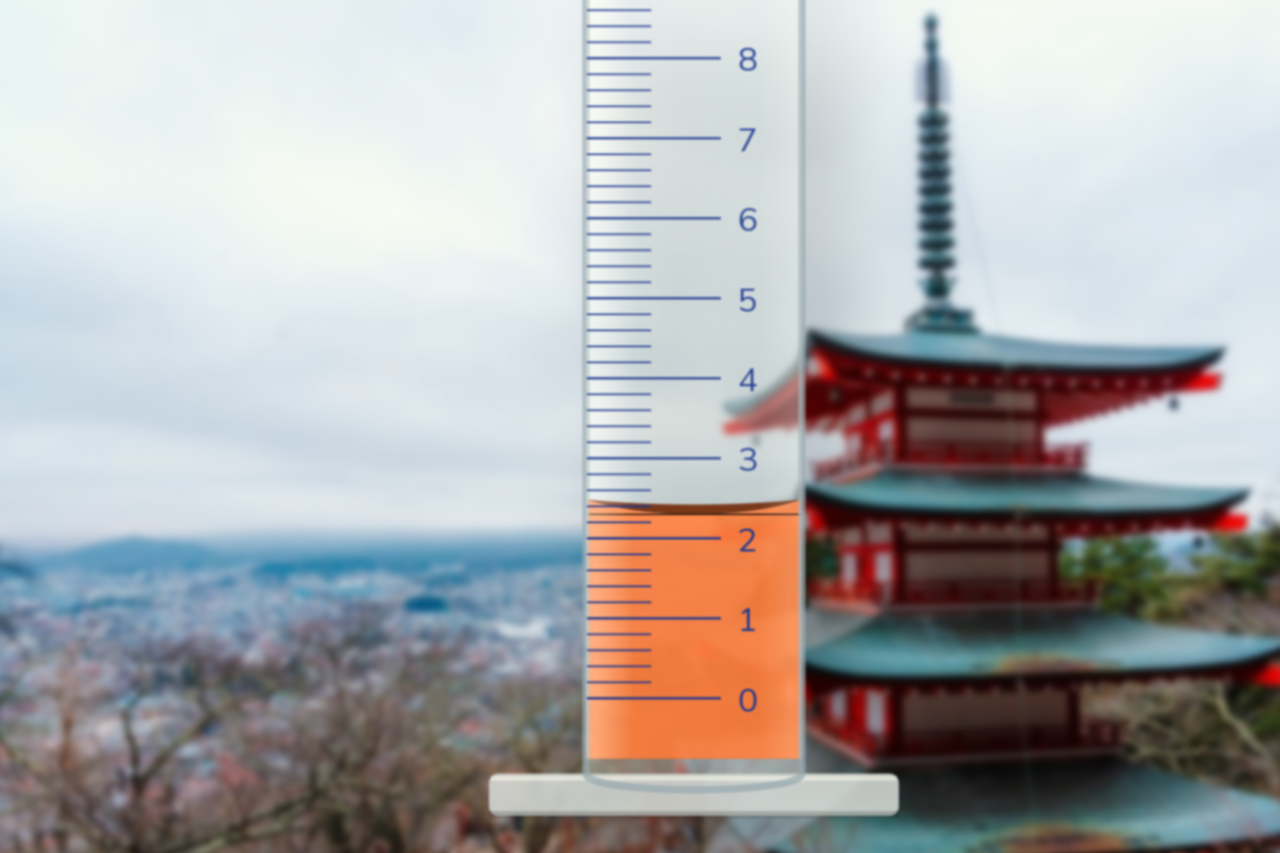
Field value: {"value": 2.3, "unit": "mL"}
